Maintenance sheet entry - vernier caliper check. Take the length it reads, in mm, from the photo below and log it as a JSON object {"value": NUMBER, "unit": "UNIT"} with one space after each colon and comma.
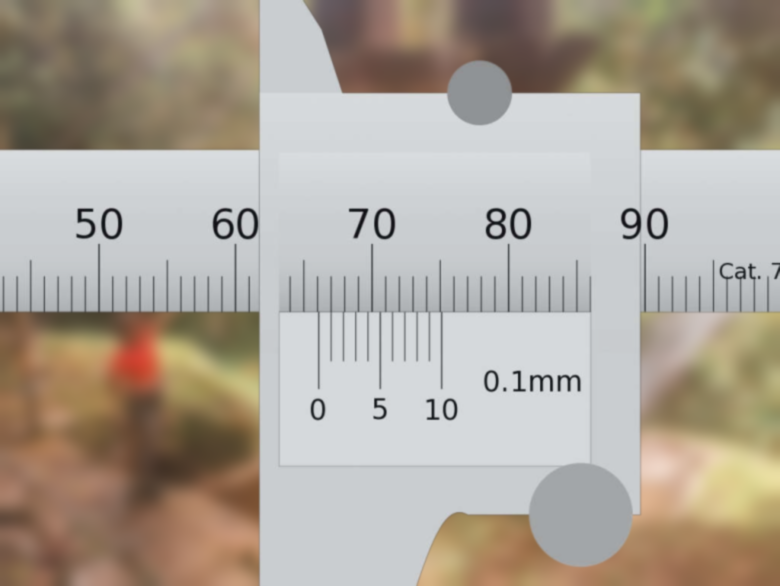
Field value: {"value": 66.1, "unit": "mm"}
